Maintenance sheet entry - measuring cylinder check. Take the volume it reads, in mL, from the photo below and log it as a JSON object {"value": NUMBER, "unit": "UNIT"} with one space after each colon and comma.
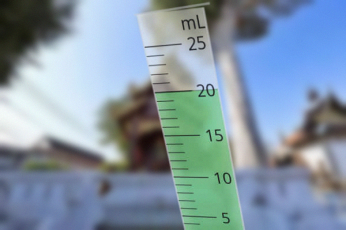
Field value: {"value": 20, "unit": "mL"}
